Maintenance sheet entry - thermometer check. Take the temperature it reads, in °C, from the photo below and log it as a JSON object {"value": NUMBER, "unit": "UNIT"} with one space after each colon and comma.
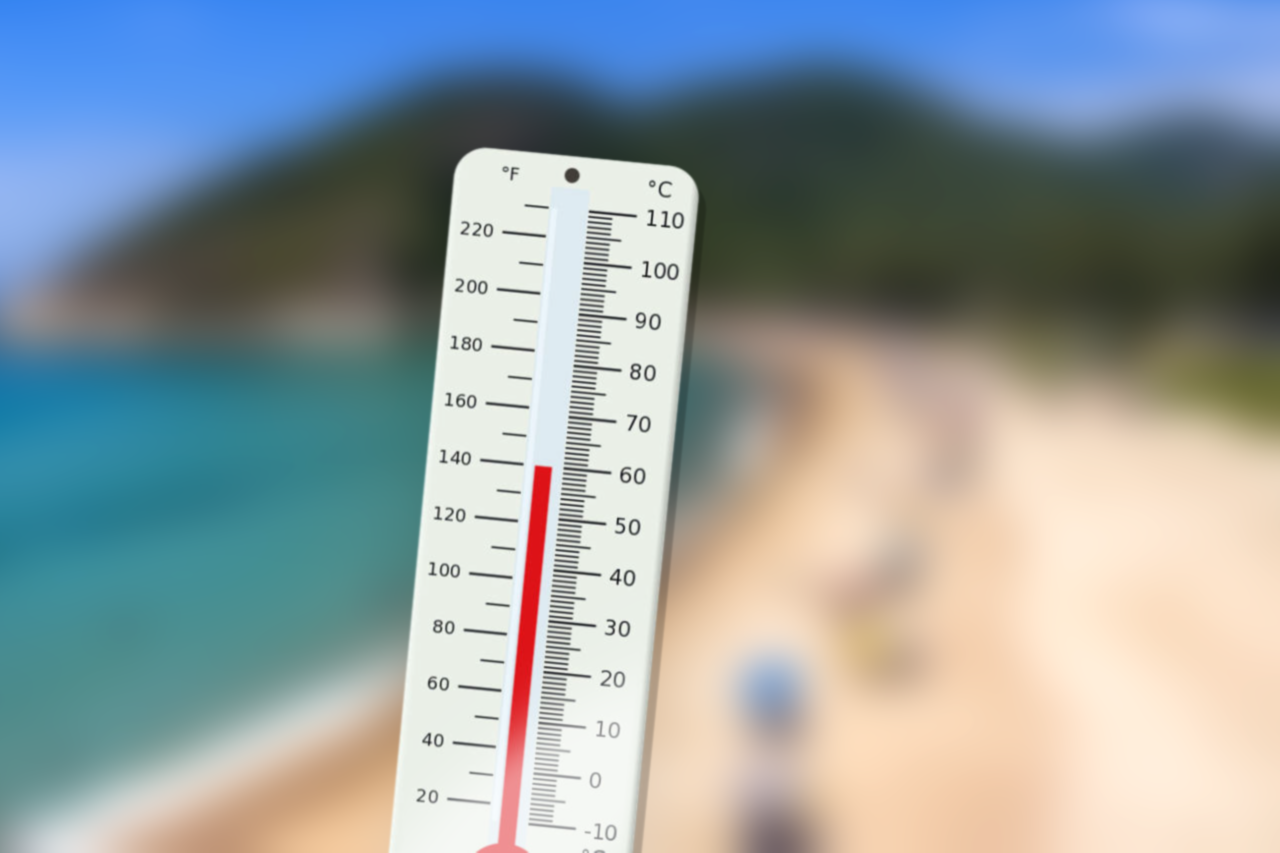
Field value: {"value": 60, "unit": "°C"}
